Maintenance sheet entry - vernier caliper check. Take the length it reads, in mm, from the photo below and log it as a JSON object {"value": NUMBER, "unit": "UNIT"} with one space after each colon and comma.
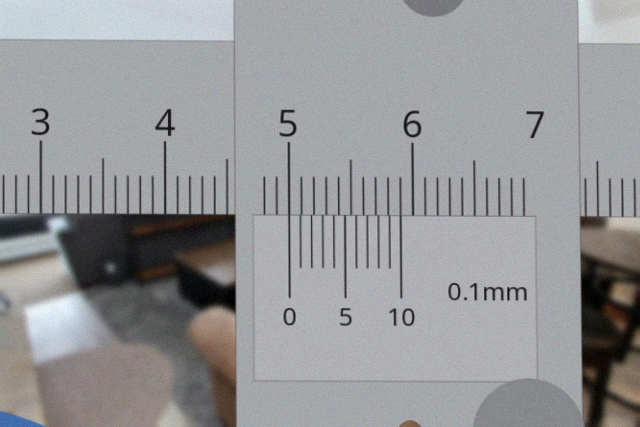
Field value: {"value": 50.0, "unit": "mm"}
